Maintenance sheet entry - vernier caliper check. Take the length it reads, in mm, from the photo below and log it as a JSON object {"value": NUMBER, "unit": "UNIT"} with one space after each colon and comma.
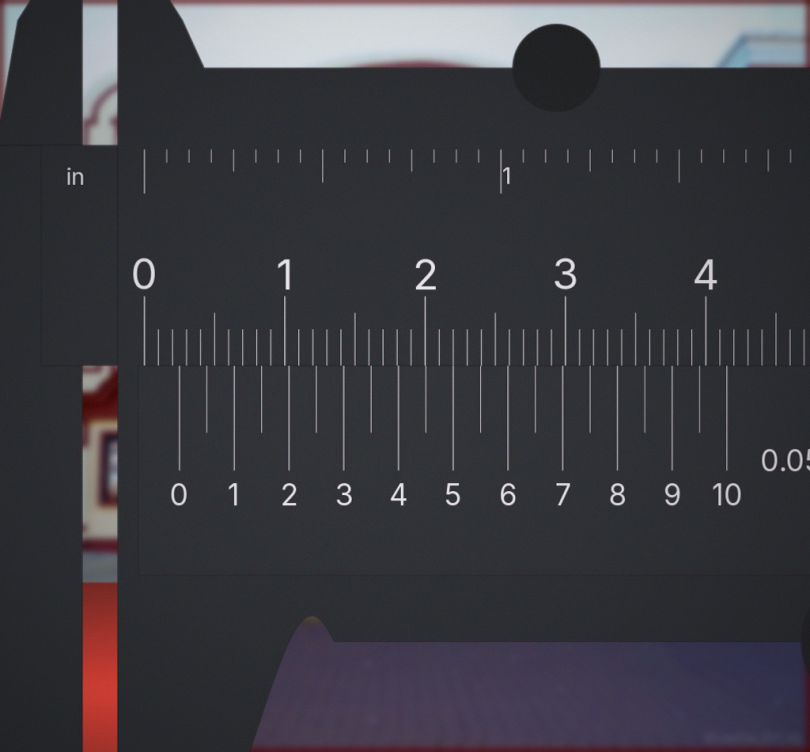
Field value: {"value": 2.5, "unit": "mm"}
